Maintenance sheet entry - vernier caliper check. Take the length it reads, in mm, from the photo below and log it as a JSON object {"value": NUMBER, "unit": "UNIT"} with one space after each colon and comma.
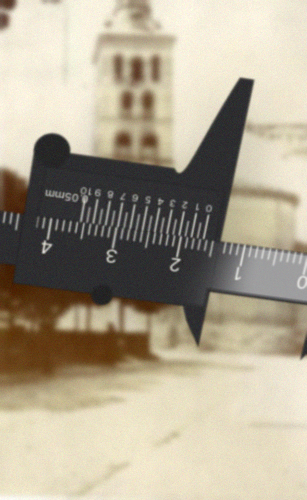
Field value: {"value": 16.5, "unit": "mm"}
